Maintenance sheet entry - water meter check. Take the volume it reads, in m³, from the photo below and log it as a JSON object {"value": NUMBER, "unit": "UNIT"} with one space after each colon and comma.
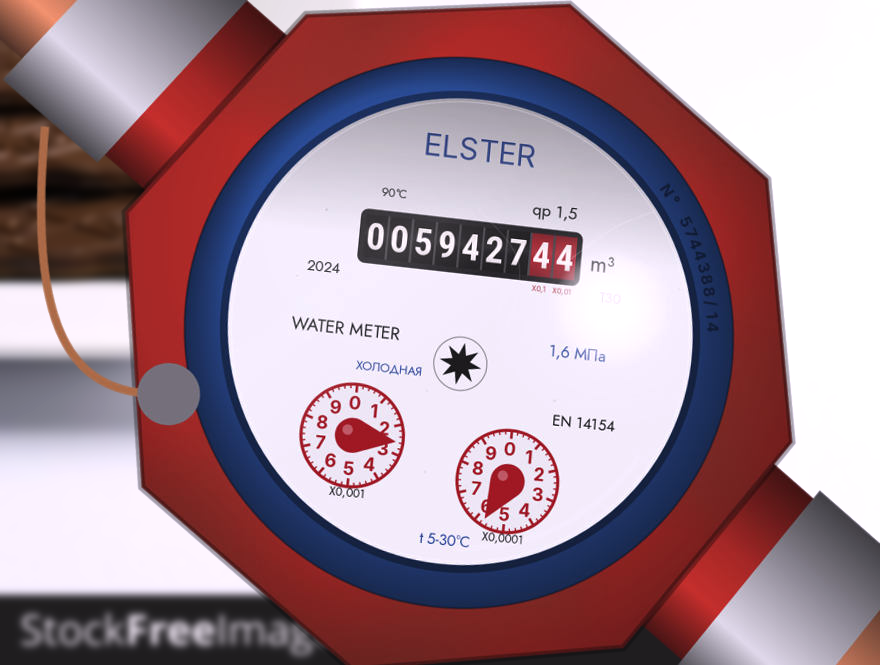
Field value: {"value": 59427.4425, "unit": "m³"}
